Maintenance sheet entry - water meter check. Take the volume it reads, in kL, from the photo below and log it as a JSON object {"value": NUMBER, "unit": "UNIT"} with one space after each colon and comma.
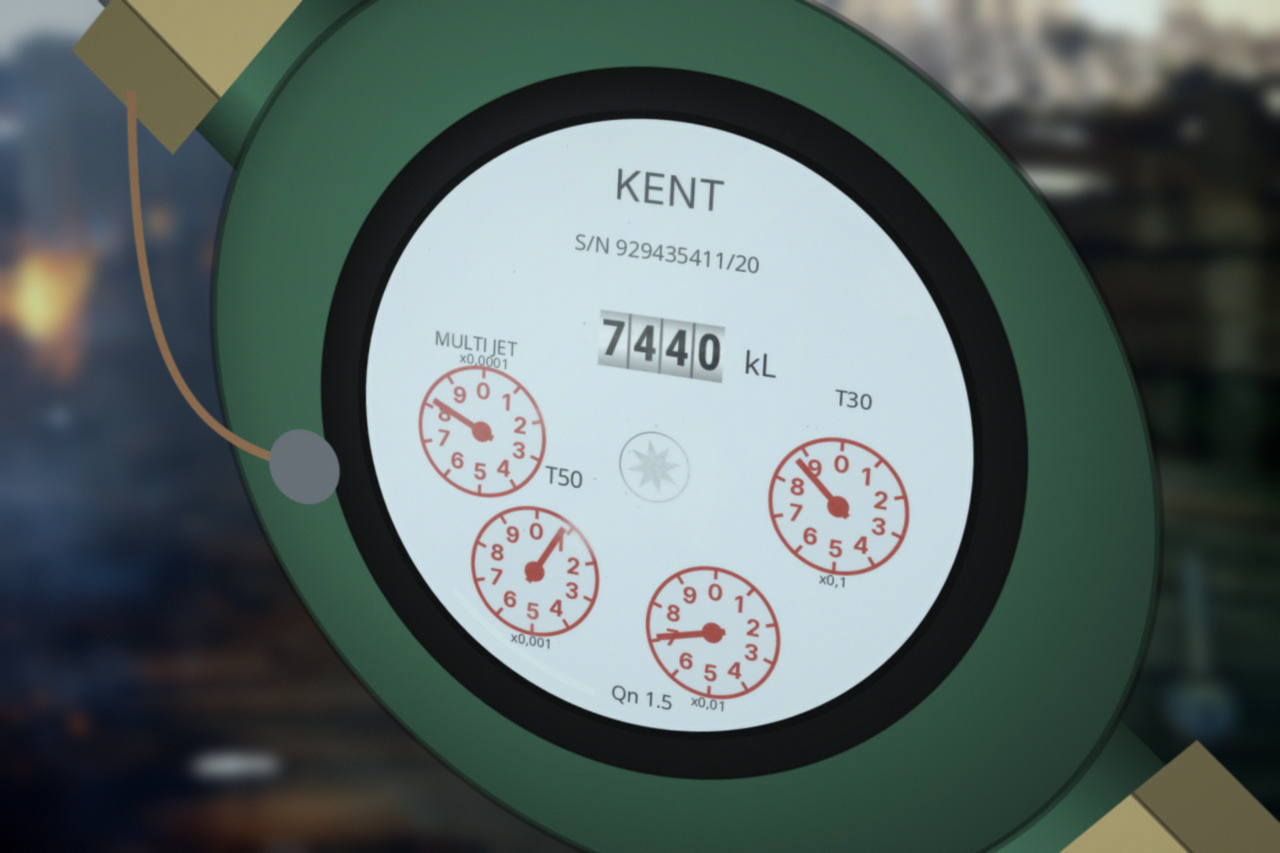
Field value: {"value": 7440.8708, "unit": "kL"}
